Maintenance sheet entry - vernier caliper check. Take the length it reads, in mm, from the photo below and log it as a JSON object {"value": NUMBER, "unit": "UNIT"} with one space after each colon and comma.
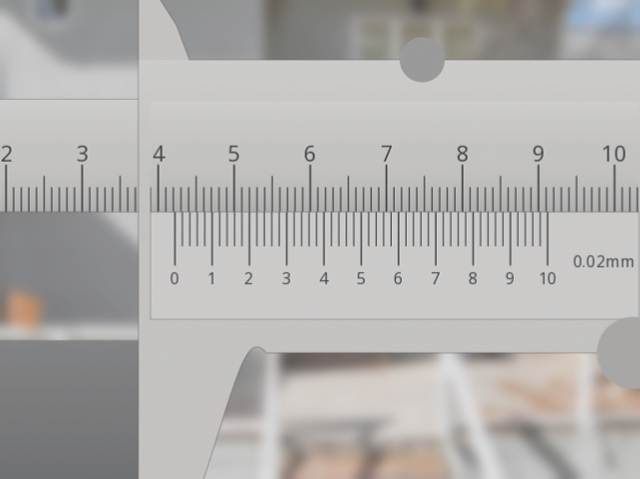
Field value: {"value": 42.2, "unit": "mm"}
